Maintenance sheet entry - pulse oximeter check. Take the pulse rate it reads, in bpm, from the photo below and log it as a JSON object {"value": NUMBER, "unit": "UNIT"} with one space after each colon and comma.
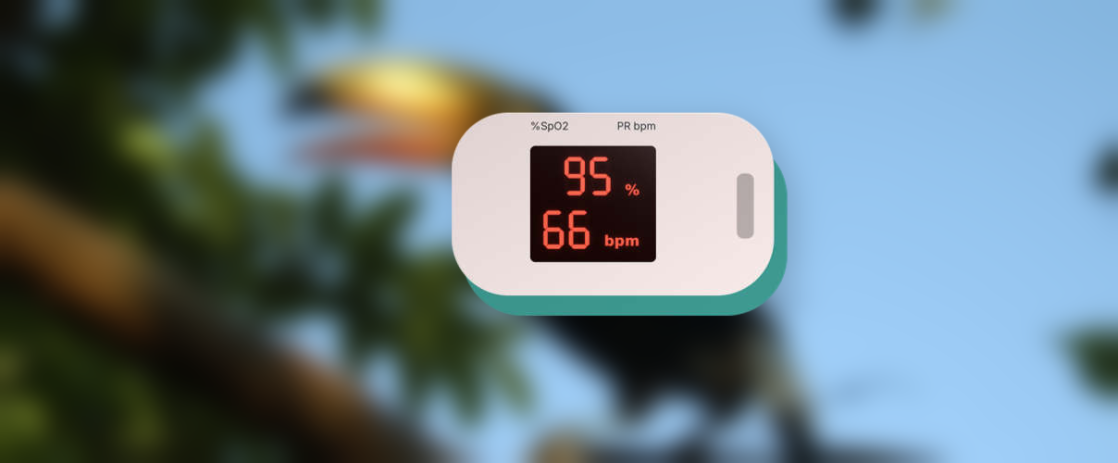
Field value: {"value": 66, "unit": "bpm"}
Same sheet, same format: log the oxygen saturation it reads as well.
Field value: {"value": 95, "unit": "%"}
